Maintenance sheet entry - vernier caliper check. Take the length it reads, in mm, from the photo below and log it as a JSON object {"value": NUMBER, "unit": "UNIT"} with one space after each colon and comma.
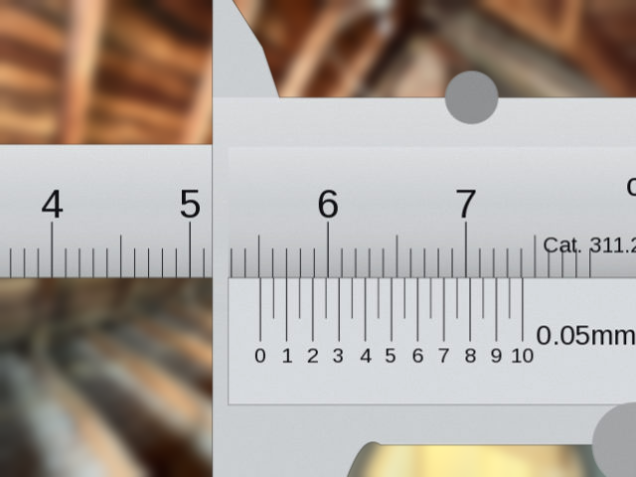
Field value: {"value": 55.1, "unit": "mm"}
